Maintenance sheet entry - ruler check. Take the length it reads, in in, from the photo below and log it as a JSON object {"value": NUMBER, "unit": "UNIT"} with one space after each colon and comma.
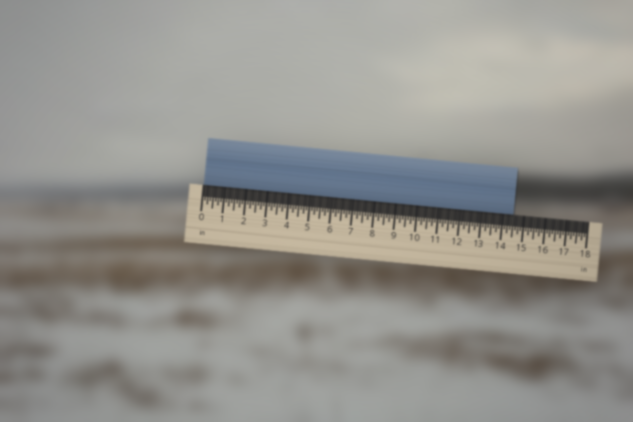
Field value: {"value": 14.5, "unit": "in"}
